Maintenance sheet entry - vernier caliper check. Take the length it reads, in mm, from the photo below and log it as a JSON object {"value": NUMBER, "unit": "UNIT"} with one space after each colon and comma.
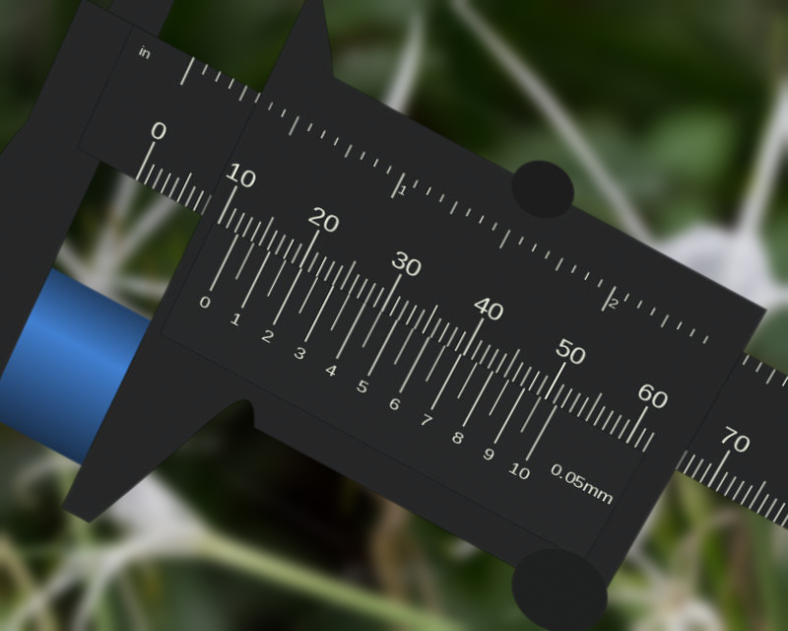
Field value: {"value": 12.4, "unit": "mm"}
